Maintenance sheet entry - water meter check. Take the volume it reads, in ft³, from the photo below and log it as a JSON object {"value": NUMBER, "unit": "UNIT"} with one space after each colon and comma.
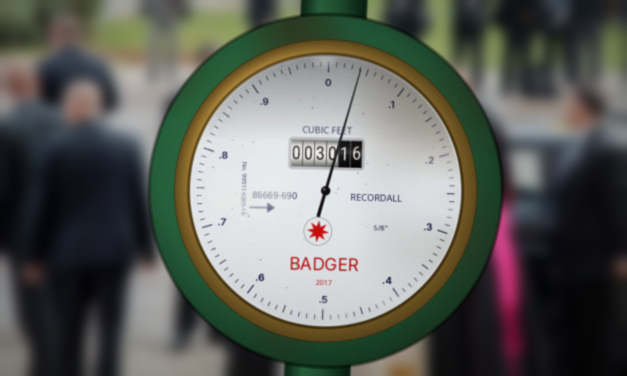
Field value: {"value": 3016.04, "unit": "ft³"}
